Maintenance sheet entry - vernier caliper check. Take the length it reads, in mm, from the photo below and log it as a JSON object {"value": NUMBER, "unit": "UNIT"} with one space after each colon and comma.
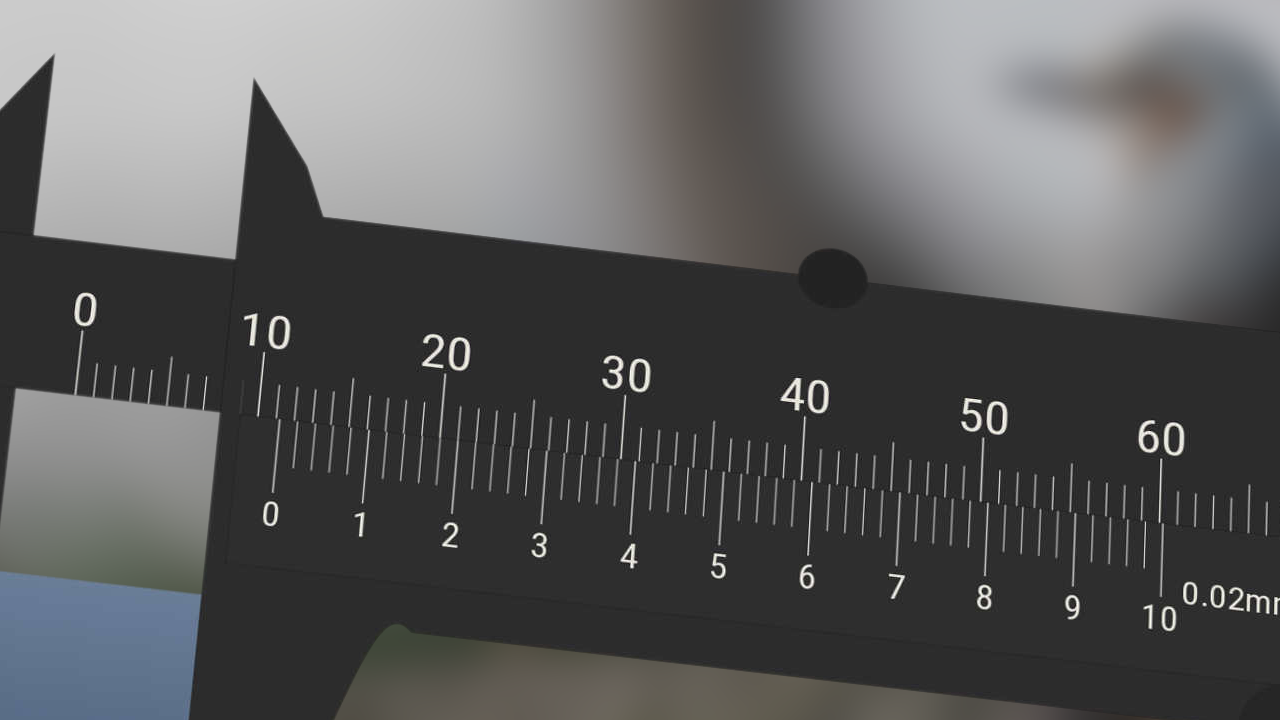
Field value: {"value": 11.2, "unit": "mm"}
